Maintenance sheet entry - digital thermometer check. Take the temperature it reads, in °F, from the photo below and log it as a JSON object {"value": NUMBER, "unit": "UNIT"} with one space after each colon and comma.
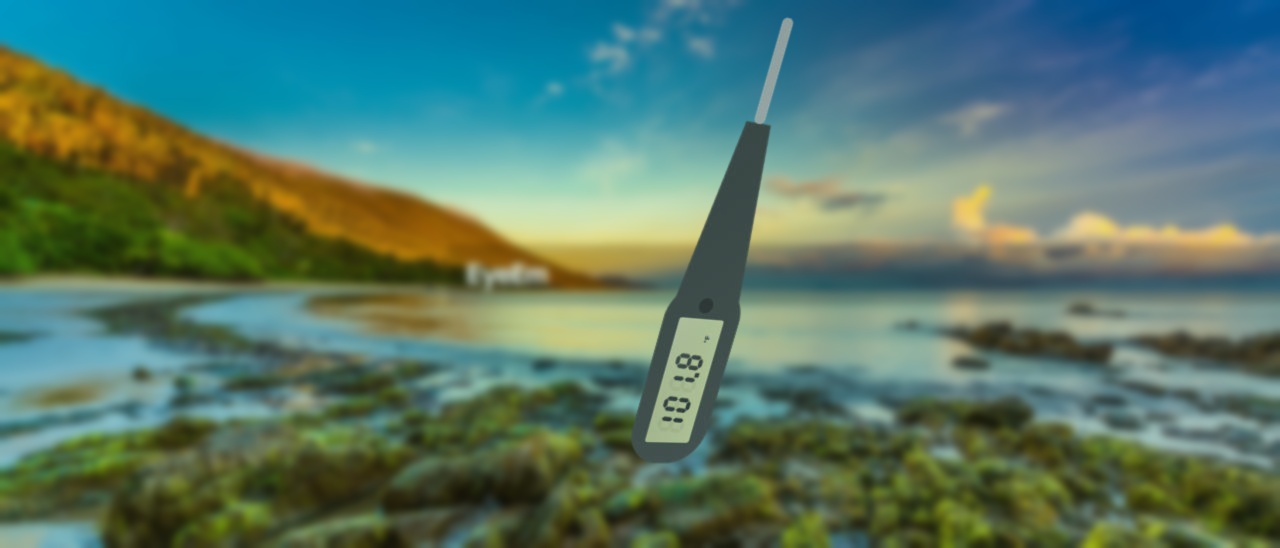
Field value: {"value": 101.8, "unit": "°F"}
